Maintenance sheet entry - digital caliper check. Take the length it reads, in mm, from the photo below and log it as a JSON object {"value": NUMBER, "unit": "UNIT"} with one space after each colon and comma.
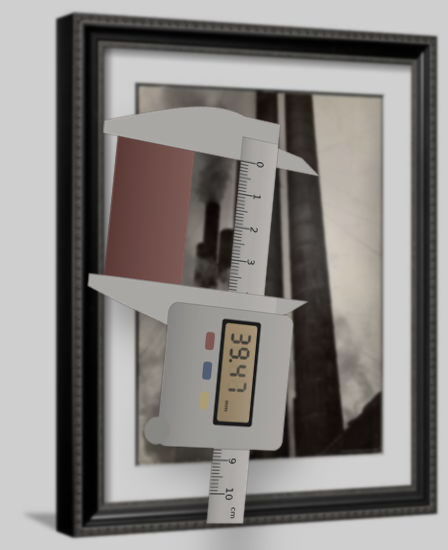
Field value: {"value": 39.47, "unit": "mm"}
